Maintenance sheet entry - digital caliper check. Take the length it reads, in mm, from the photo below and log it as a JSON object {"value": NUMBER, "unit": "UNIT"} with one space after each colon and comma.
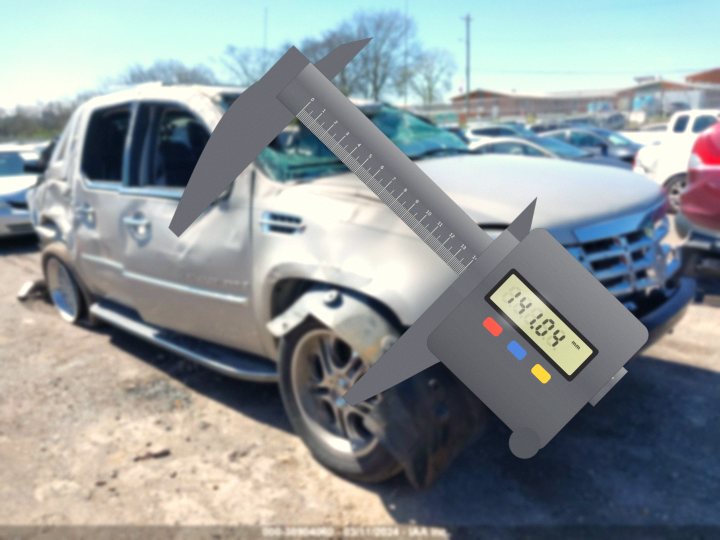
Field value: {"value": 141.04, "unit": "mm"}
